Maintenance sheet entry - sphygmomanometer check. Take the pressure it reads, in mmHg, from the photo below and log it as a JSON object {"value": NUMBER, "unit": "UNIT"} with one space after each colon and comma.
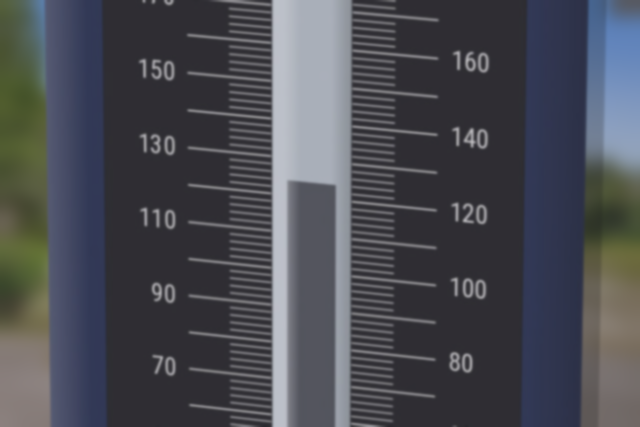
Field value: {"value": 124, "unit": "mmHg"}
